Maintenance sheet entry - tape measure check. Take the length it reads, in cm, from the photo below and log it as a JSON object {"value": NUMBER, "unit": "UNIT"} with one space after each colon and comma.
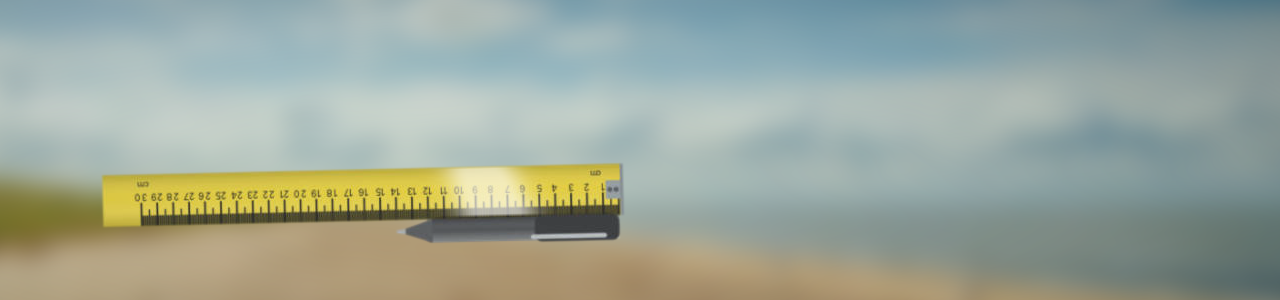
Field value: {"value": 14, "unit": "cm"}
